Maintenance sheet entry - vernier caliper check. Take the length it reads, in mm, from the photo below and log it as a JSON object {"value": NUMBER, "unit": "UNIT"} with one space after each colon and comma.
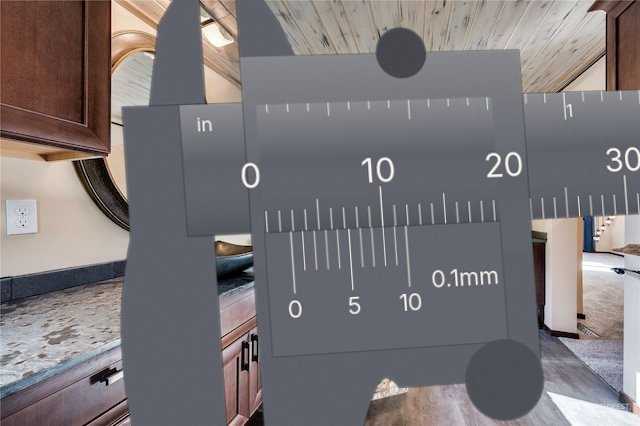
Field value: {"value": 2.8, "unit": "mm"}
